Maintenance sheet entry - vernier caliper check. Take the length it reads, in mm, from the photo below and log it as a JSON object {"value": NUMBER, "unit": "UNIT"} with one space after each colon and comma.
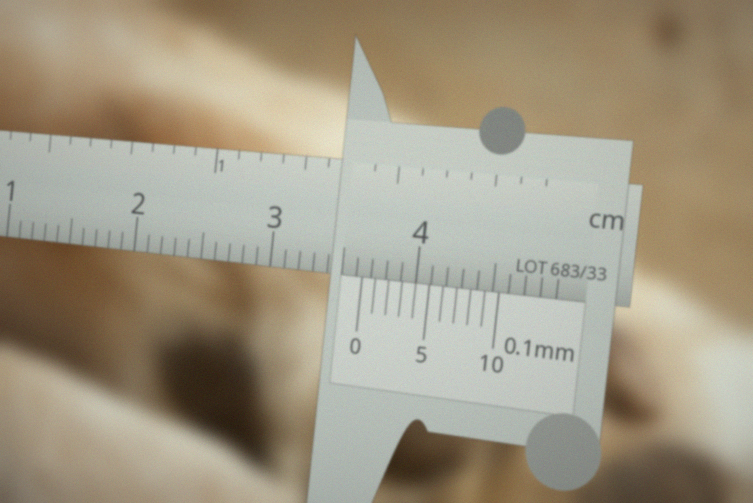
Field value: {"value": 36.4, "unit": "mm"}
